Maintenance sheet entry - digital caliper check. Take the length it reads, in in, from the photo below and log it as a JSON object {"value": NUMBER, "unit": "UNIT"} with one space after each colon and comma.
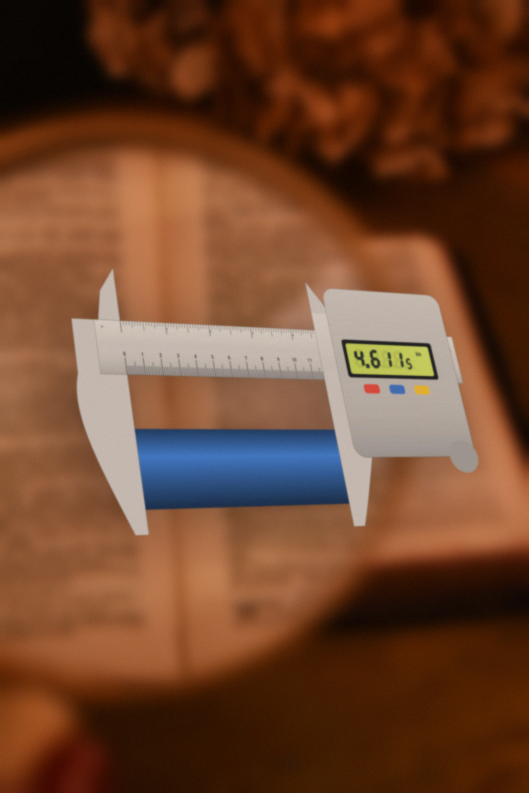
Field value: {"value": 4.6115, "unit": "in"}
